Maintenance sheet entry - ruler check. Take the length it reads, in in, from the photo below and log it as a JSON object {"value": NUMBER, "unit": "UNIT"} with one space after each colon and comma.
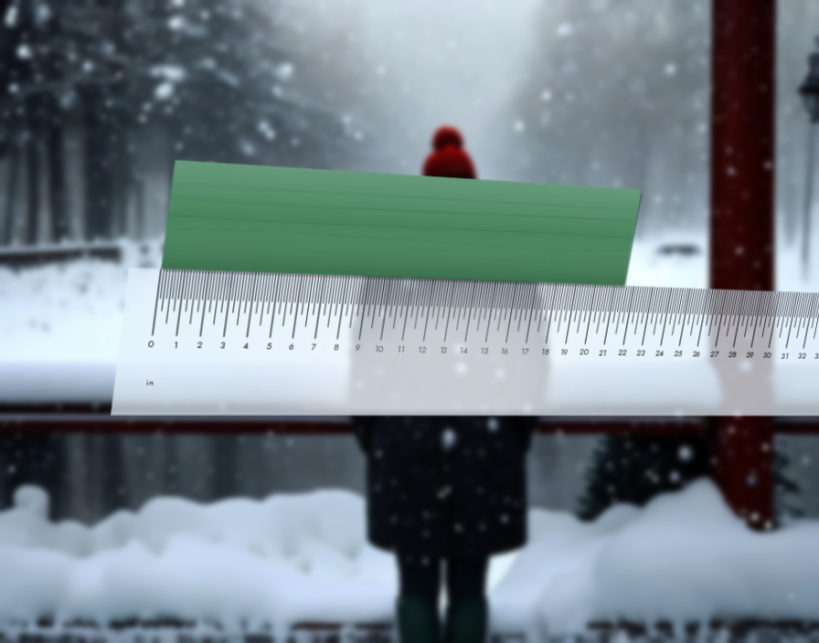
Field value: {"value": 21.5, "unit": "in"}
